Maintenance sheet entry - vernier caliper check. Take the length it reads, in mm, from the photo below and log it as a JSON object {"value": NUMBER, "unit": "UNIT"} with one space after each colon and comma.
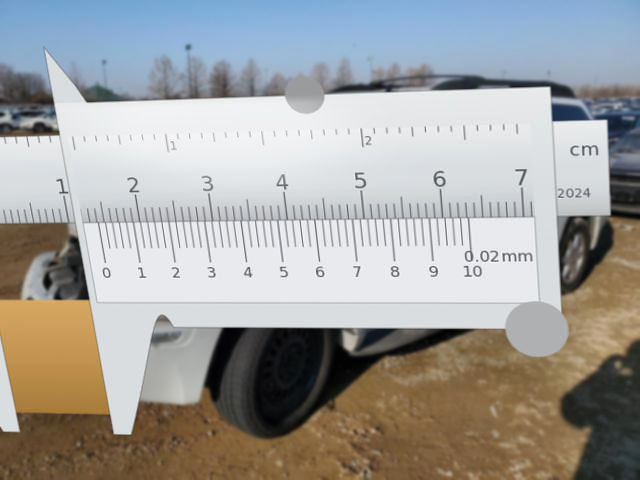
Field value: {"value": 14.2, "unit": "mm"}
